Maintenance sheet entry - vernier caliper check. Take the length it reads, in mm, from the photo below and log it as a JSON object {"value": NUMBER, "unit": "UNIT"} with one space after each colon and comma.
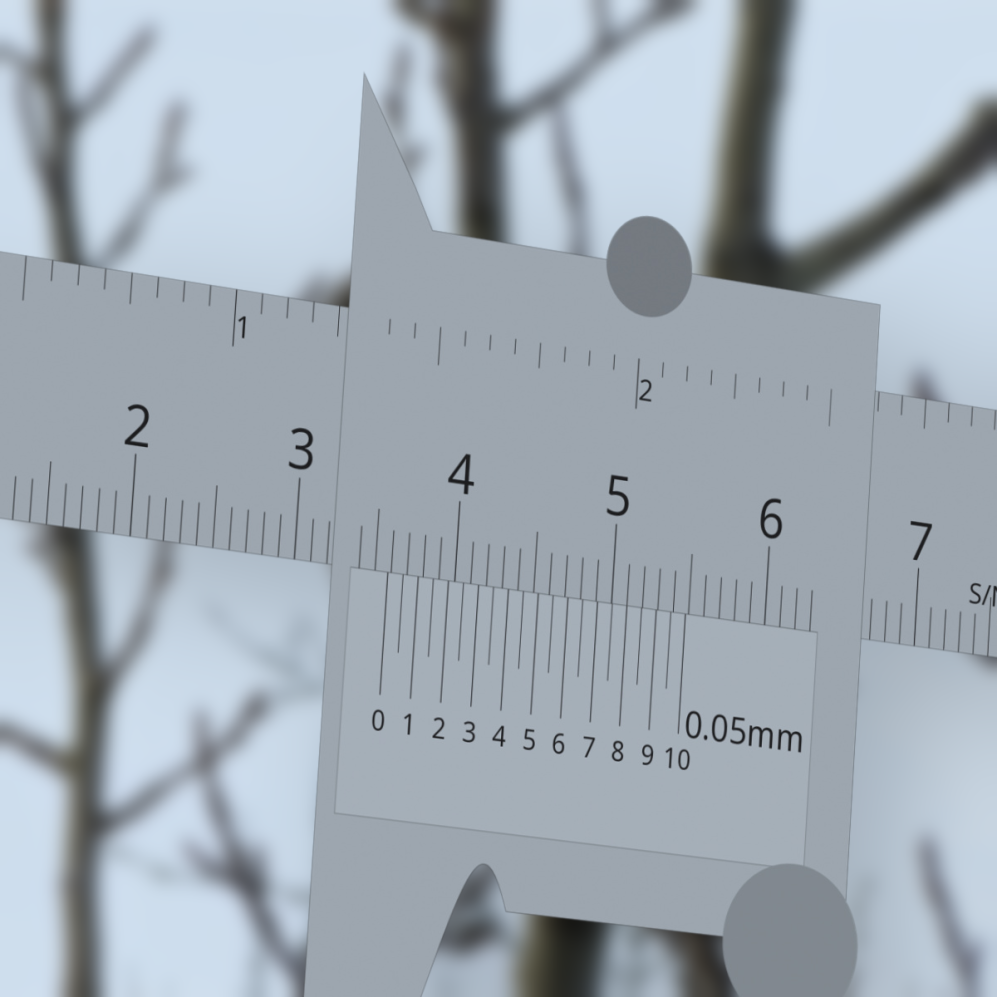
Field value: {"value": 35.8, "unit": "mm"}
